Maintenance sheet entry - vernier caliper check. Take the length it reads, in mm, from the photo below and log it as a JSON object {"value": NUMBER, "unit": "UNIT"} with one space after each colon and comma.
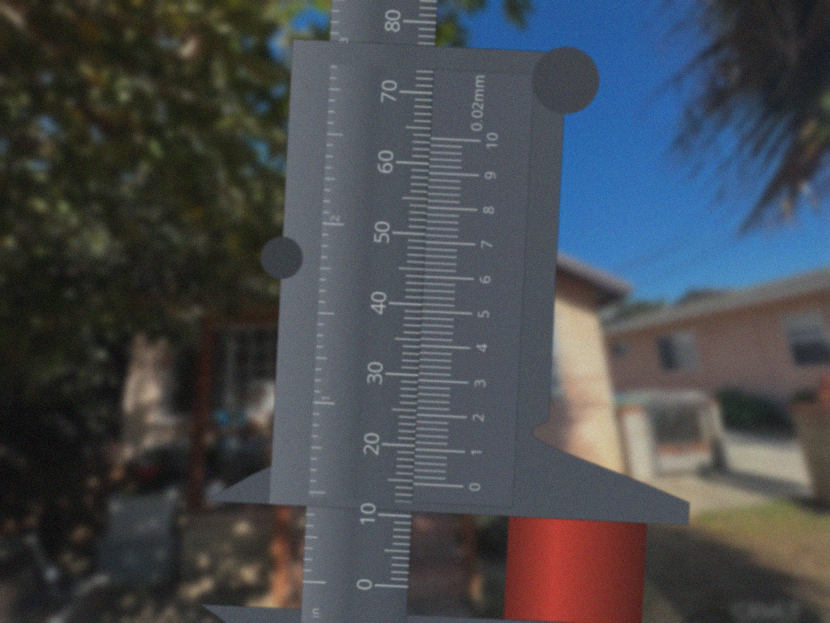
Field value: {"value": 14.6, "unit": "mm"}
